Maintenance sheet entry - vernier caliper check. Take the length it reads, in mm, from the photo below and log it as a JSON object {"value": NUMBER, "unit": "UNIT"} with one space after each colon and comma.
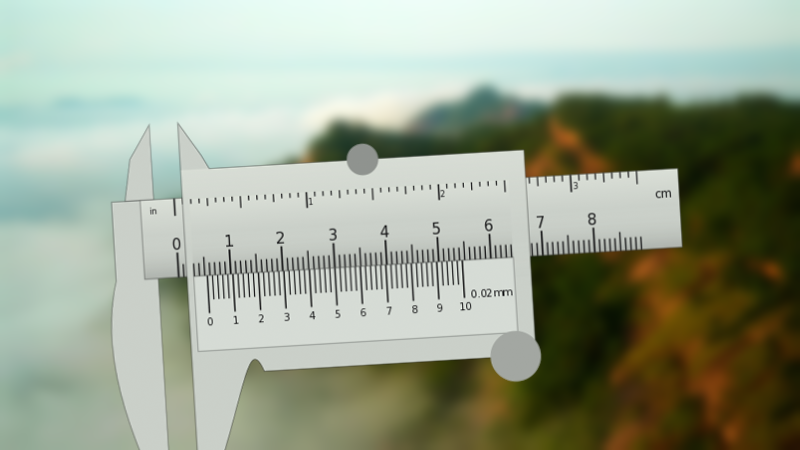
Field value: {"value": 5.5, "unit": "mm"}
